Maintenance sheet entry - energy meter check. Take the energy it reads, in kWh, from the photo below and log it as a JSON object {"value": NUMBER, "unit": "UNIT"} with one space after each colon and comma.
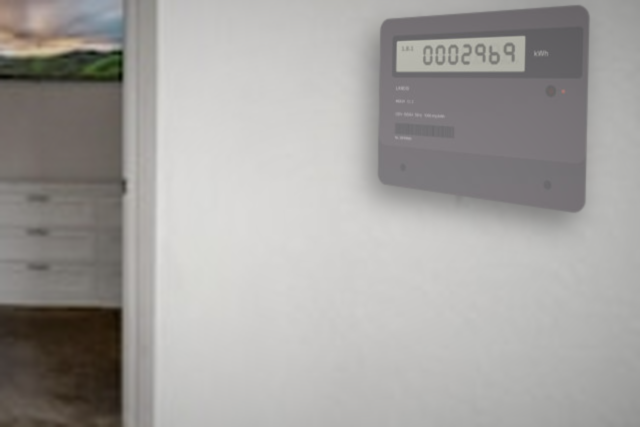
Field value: {"value": 2969, "unit": "kWh"}
